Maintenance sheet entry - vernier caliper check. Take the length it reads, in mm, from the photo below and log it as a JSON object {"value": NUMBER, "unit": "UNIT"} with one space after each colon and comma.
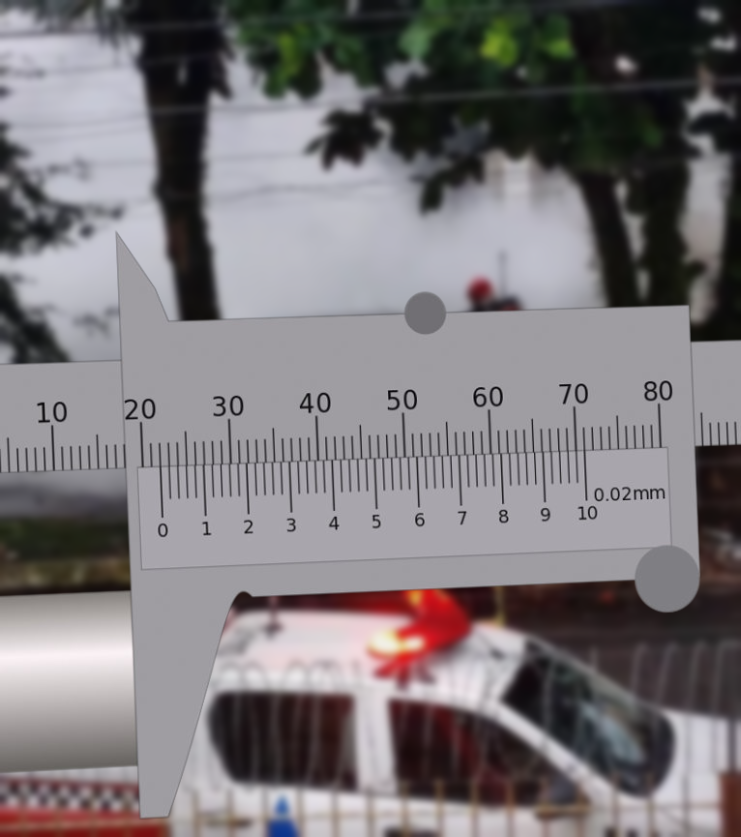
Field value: {"value": 22.0, "unit": "mm"}
